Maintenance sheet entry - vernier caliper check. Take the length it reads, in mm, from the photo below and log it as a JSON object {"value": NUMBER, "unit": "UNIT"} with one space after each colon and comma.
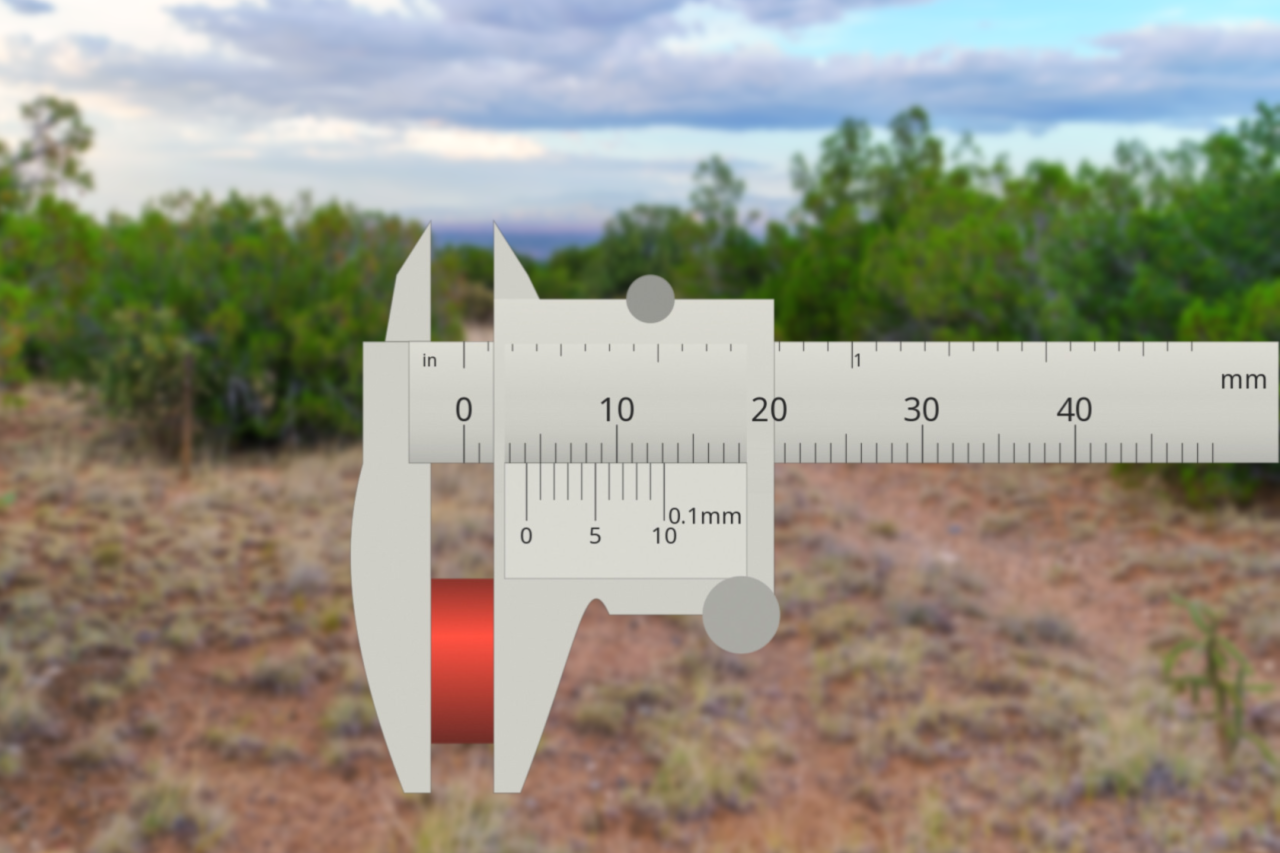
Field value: {"value": 4.1, "unit": "mm"}
